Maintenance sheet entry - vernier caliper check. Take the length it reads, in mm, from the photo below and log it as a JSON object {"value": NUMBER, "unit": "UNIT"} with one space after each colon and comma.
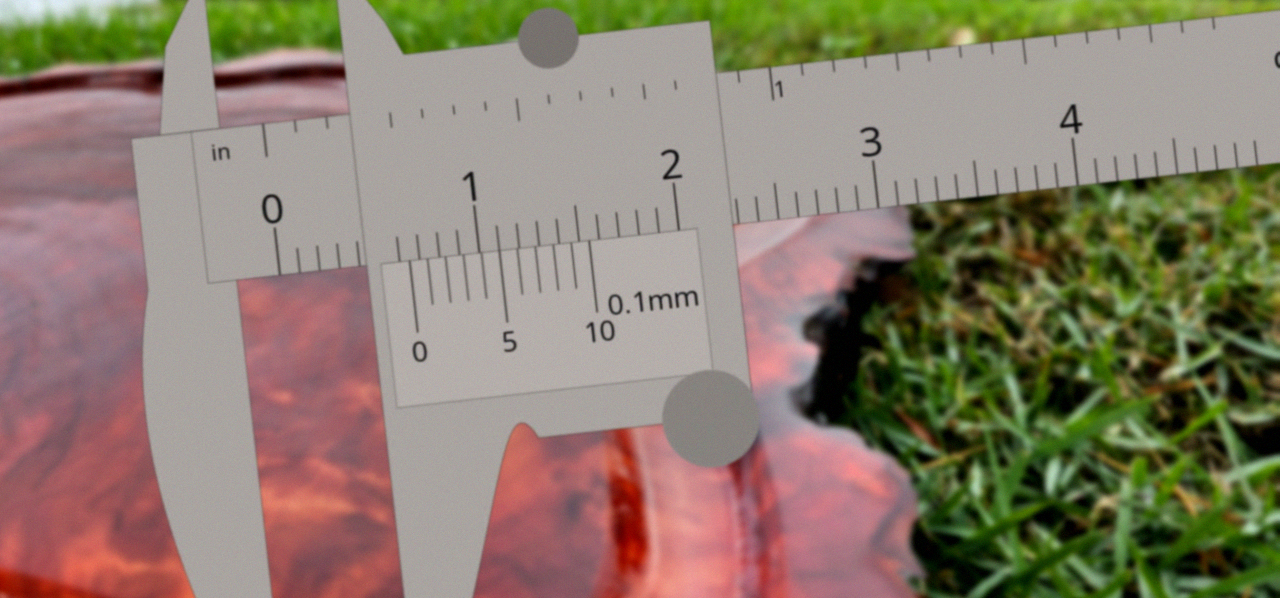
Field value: {"value": 6.5, "unit": "mm"}
